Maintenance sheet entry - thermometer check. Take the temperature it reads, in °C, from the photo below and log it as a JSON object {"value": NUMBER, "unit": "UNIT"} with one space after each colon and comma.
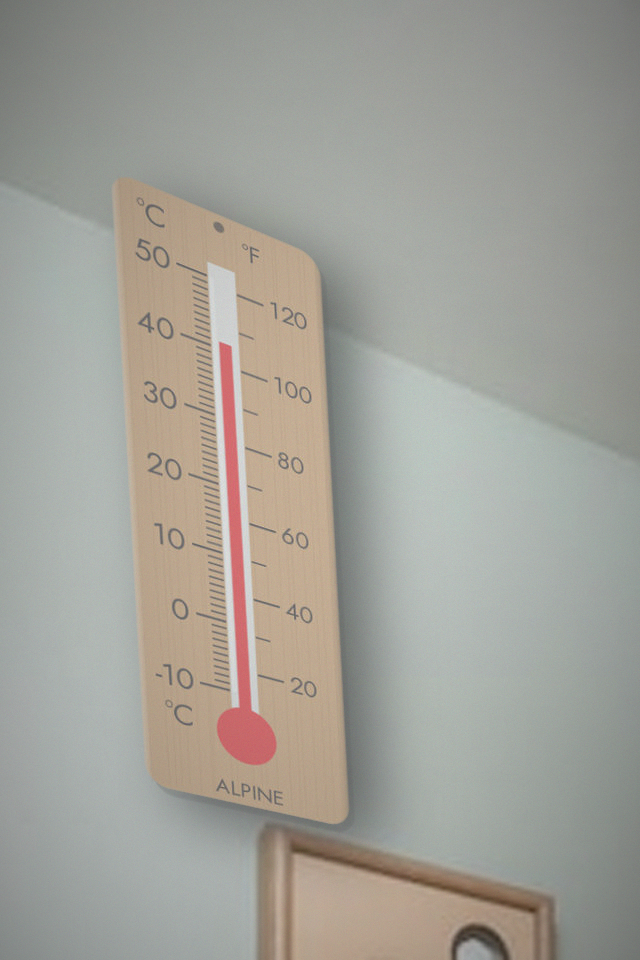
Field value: {"value": 41, "unit": "°C"}
